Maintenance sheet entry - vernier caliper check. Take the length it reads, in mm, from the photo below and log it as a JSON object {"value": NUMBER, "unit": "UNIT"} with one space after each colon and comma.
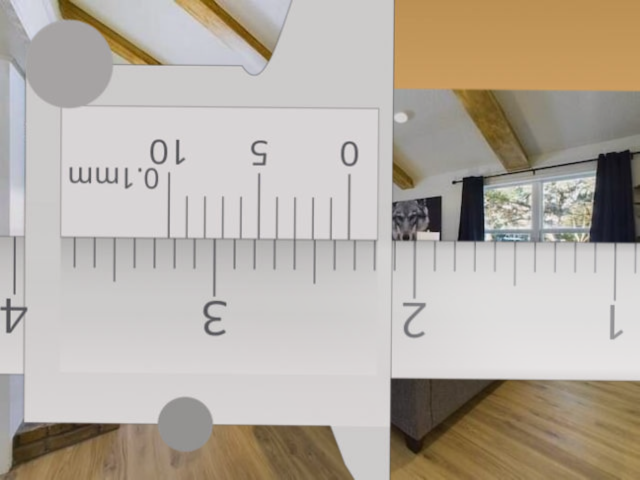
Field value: {"value": 23.3, "unit": "mm"}
